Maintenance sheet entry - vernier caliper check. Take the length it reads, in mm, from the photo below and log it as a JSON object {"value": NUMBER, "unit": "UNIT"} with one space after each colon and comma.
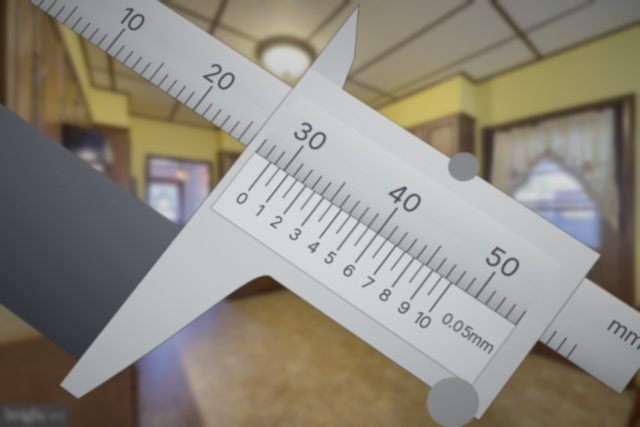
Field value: {"value": 28.6, "unit": "mm"}
